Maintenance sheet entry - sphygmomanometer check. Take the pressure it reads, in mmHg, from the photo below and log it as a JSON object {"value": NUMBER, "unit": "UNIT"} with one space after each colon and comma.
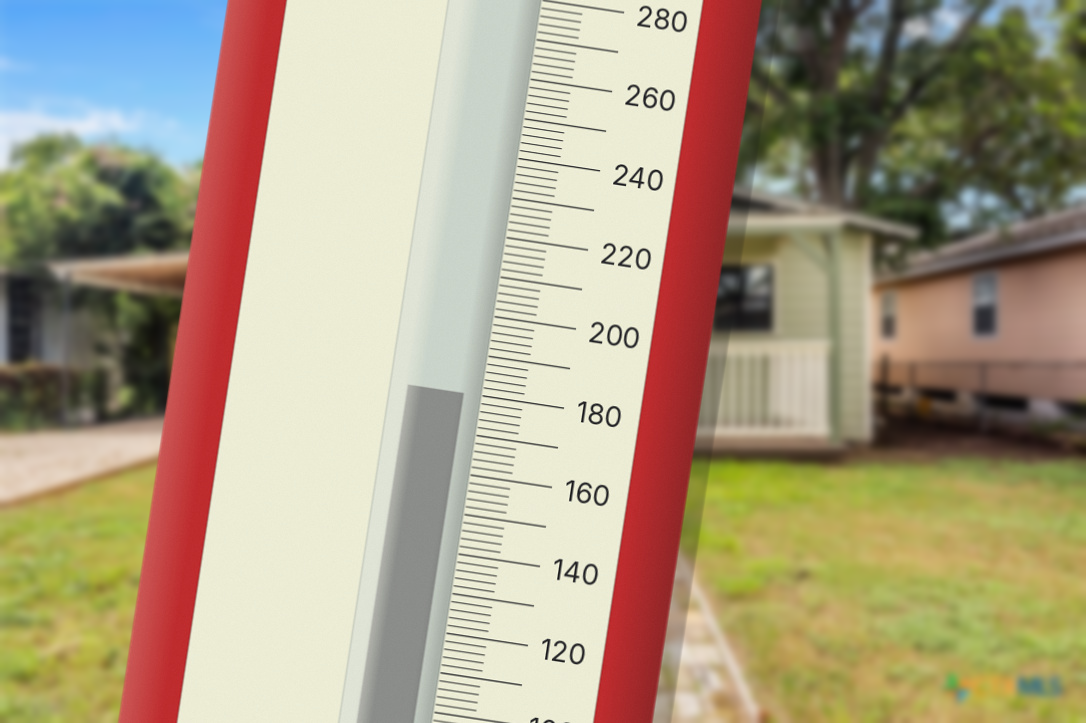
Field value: {"value": 180, "unit": "mmHg"}
